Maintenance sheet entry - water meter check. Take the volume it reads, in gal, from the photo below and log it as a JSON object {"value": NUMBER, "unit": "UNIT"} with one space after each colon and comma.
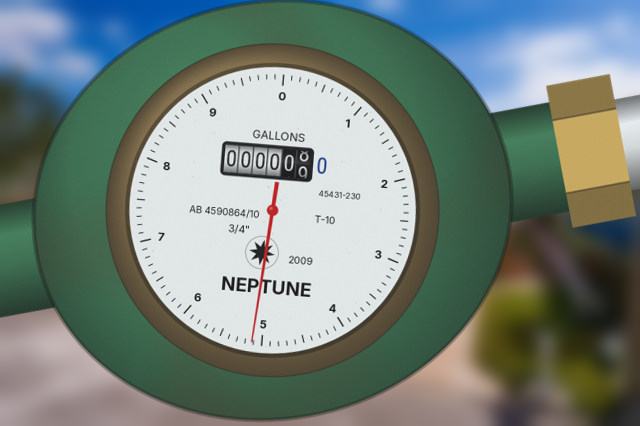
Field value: {"value": 85.1, "unit": "gal"}
